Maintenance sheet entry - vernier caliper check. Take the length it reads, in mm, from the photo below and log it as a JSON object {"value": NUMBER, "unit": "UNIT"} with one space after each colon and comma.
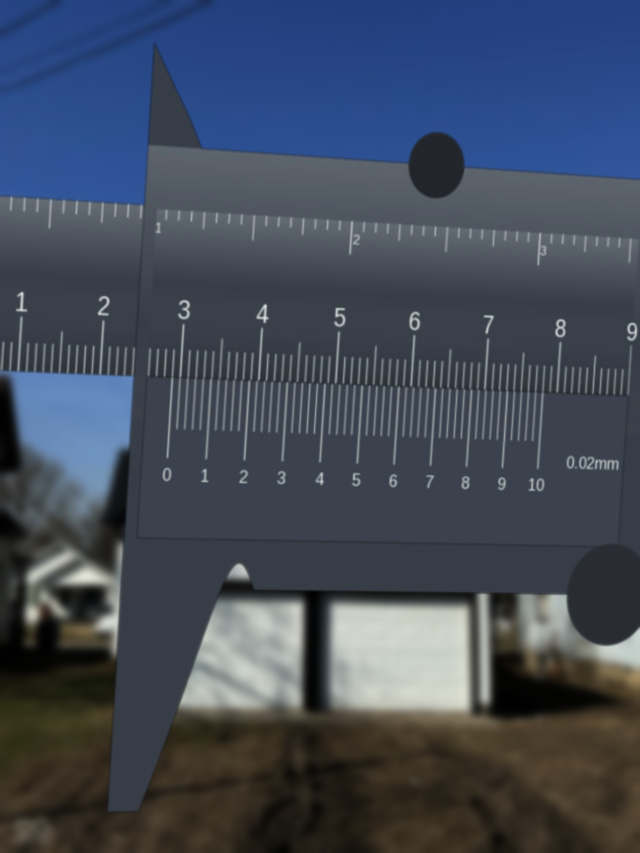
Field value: {"value": 29.0, "unit": "mm"}
